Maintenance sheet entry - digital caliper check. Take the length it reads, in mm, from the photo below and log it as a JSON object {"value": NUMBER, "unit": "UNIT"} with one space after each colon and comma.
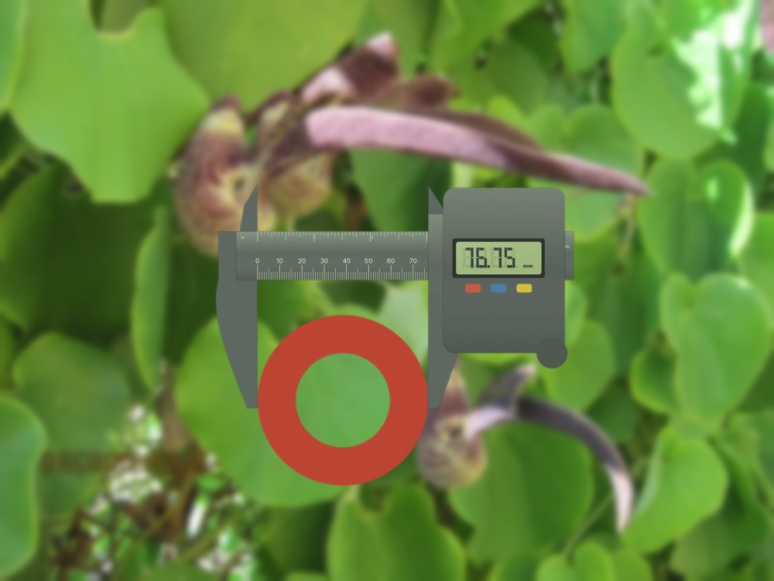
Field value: {"value": 76.75, "unit": "mm"}
